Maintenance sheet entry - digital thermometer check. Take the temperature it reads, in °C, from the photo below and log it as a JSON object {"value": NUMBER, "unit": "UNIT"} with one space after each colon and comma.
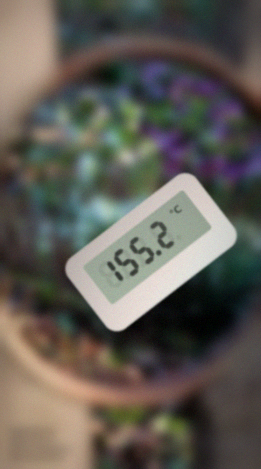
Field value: {"value": 155.2, "unit": "°C"}
